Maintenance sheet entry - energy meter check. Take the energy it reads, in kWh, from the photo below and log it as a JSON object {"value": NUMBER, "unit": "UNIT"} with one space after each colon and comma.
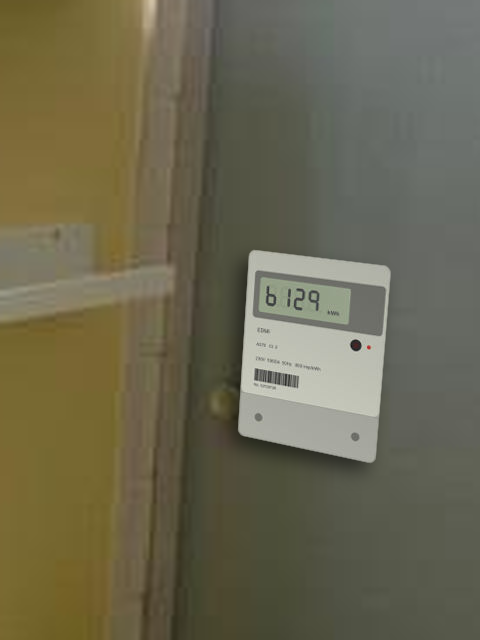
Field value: {"value": 6129, "unit": "kWh"}
